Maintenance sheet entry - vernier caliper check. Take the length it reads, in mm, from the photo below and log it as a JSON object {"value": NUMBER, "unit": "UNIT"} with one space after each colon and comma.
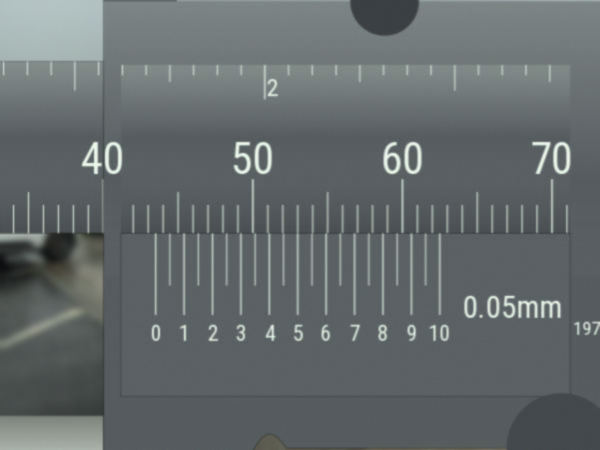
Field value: {"value": 43.5, "unit": "mm"}
